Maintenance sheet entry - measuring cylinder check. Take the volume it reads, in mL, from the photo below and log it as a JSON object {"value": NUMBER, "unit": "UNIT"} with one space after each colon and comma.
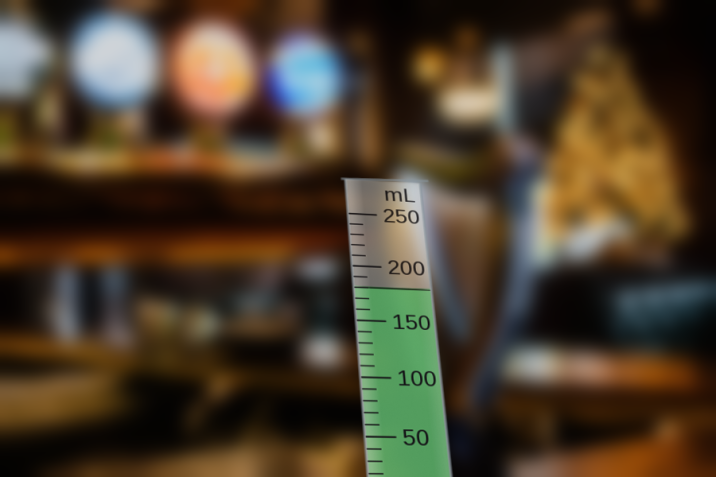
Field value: {"value": 180, "unit": "mL"}
